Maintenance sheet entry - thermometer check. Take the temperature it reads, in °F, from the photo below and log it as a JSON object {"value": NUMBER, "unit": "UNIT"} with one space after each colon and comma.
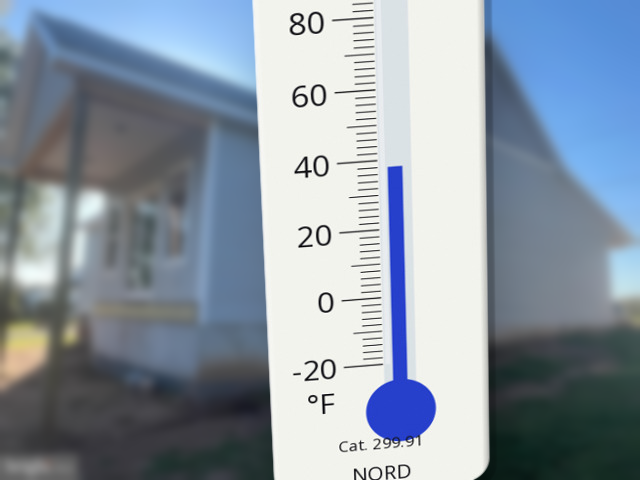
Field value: {"value": 38, "unit": "°F"}
